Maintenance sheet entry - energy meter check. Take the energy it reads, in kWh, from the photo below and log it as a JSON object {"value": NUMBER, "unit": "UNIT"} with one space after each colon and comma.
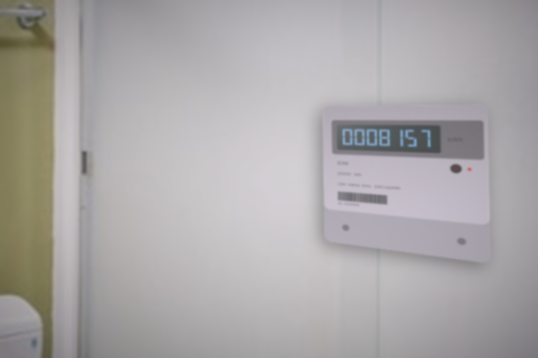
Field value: {"value": 8157, "unit": "kWh"}
